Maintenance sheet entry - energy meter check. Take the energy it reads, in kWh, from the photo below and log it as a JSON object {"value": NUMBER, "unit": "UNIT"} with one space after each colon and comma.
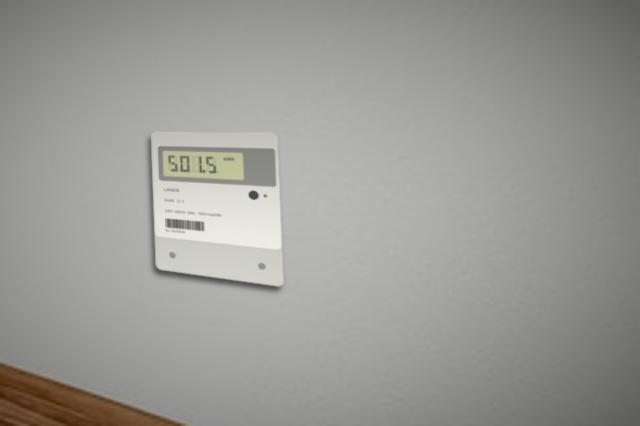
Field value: {"value": 501.5, "unit": "kWh"}
